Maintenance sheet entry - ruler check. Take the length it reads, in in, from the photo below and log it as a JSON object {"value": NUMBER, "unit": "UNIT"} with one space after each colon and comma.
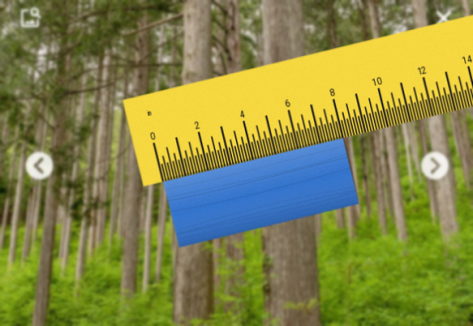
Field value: {"value": 8, "unit": "in"}
